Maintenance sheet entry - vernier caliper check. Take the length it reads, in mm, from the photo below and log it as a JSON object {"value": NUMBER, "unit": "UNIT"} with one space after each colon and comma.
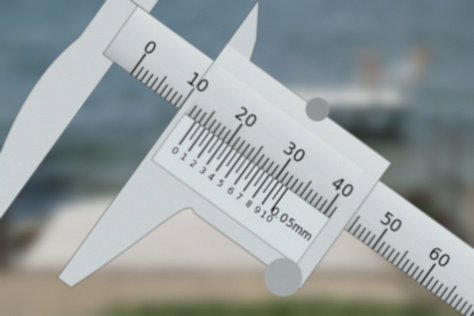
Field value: {"value": 13.5, "unit": "mm"}
